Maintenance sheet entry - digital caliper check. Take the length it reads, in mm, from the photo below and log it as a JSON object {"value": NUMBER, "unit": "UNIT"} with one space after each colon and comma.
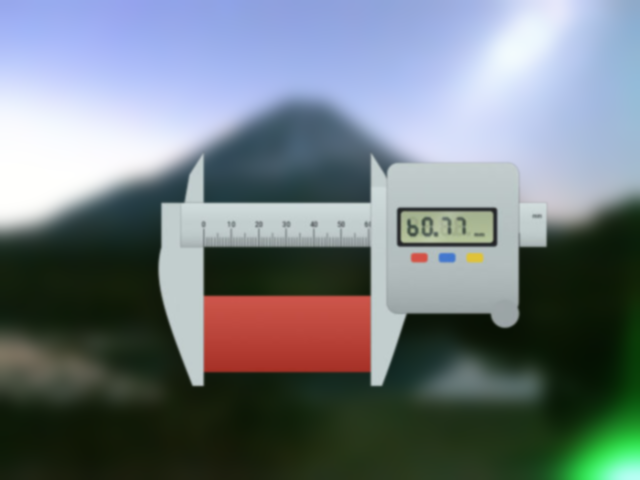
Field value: {"value": 60.77, "unit": "mm"}
